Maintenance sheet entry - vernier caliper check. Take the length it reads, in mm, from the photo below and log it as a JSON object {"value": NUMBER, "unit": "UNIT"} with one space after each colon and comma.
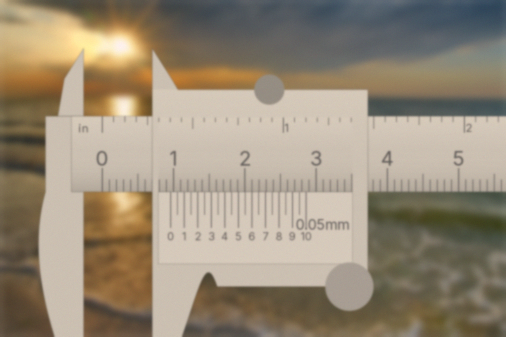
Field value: {"value": 9.6, "unit": "mm"}
